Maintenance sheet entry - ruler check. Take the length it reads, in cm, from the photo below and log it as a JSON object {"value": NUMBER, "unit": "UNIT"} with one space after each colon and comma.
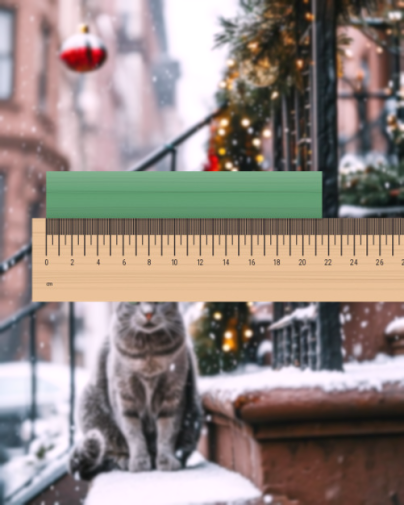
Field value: {"value": 21.5, "unit": "cm"}
